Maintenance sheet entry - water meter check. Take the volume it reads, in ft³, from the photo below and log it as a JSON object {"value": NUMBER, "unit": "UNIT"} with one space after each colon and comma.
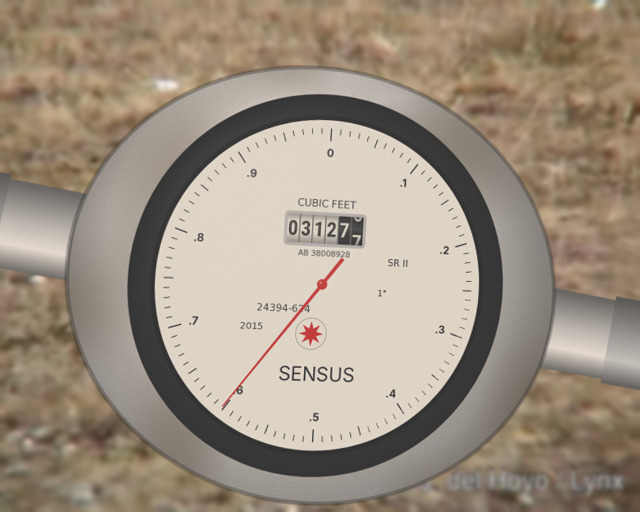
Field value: {"value": 31276.60, "unit": "ft³"}
